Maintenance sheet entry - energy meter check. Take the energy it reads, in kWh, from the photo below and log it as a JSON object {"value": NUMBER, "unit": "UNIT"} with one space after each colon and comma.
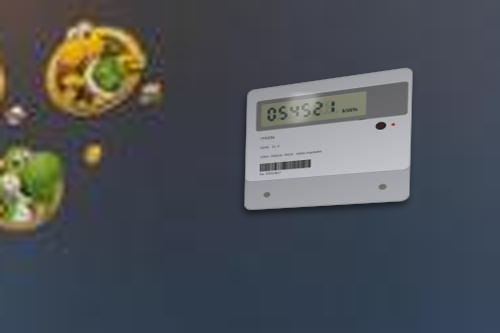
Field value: {"value": 54521, "unit": "kWh"}
